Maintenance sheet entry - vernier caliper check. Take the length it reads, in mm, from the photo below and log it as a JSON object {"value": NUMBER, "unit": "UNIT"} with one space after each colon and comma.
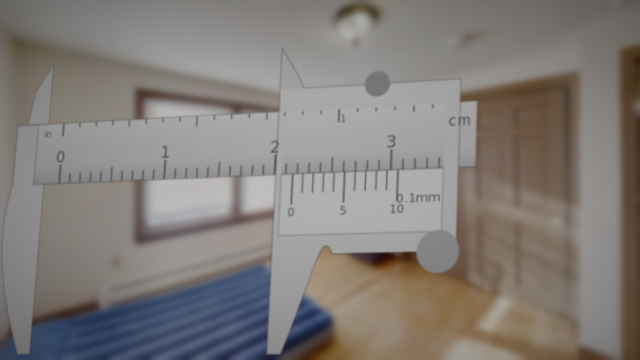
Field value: {"value": 21.6, "unit": "mm"}
